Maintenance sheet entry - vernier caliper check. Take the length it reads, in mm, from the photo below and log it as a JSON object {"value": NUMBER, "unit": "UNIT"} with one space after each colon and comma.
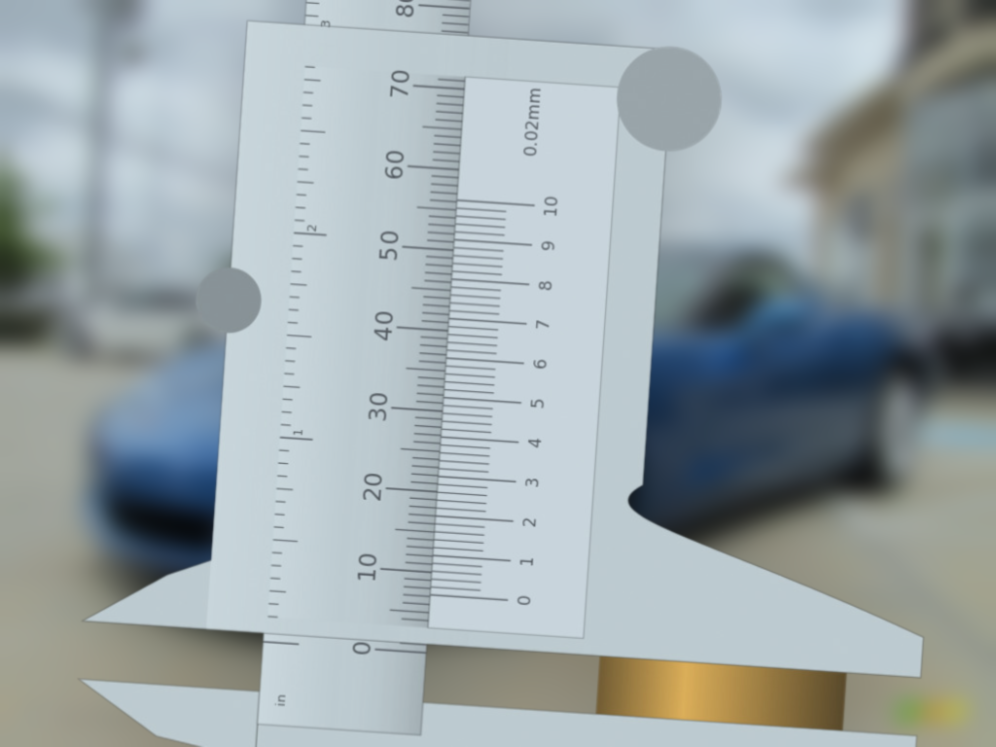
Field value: {"value": 7.2, "unit": "mm"}
